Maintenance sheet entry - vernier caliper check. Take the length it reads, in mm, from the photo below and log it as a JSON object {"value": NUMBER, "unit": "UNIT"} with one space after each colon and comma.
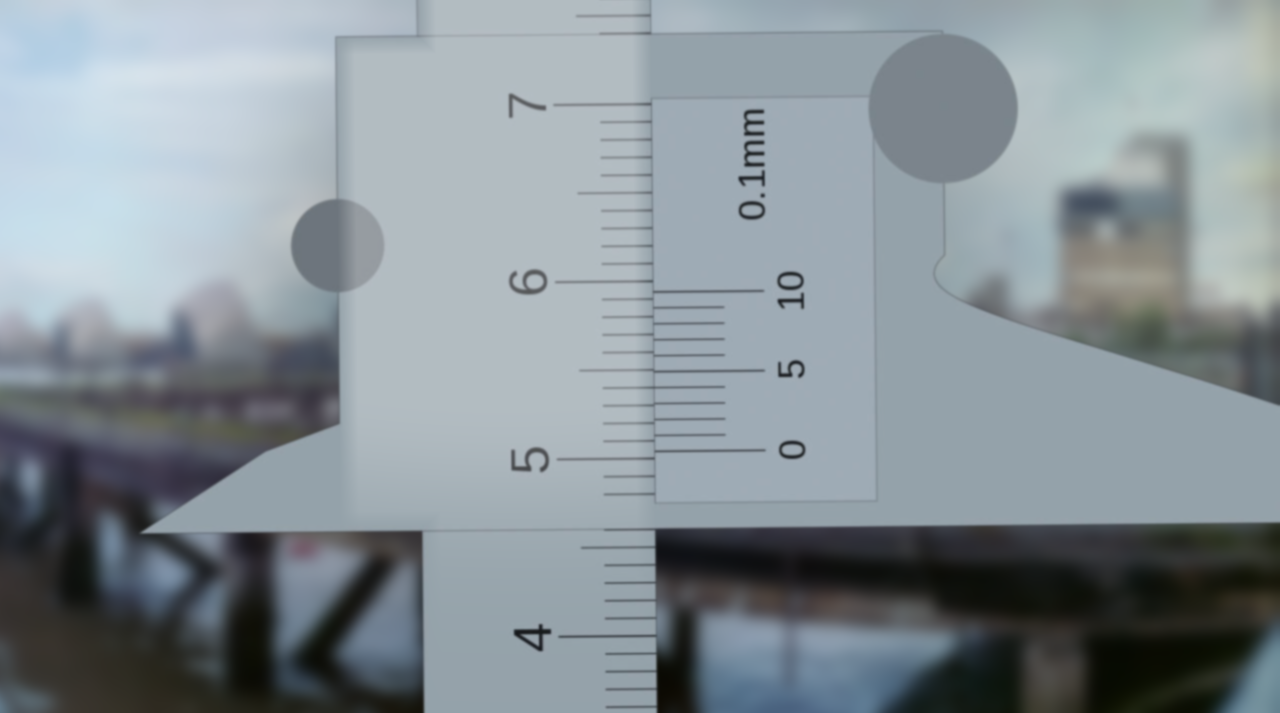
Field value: {"value": 50.4, "unit": "mm"}
